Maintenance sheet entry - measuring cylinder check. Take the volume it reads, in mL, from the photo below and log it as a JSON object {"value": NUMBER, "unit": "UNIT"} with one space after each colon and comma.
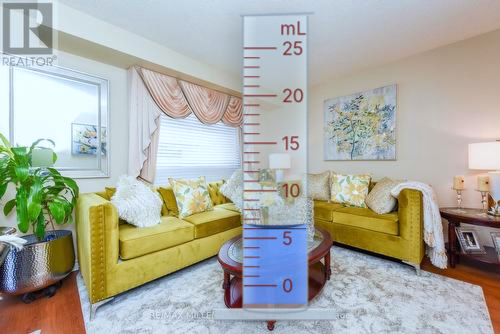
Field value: {"value": 6, "unit": "mL"}
